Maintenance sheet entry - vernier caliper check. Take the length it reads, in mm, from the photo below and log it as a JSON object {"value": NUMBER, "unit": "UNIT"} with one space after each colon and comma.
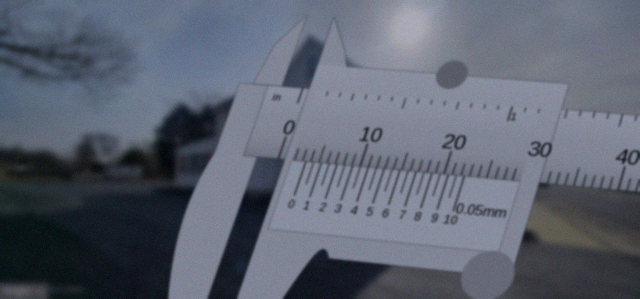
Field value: {"value": 3.4, "unit": "mm"}
